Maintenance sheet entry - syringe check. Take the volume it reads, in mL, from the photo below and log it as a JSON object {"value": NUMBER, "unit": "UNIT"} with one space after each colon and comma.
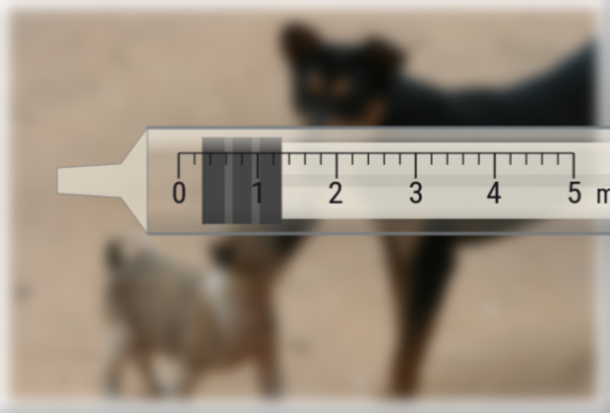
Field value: {"value": 0.3, "unit": "mL"}
